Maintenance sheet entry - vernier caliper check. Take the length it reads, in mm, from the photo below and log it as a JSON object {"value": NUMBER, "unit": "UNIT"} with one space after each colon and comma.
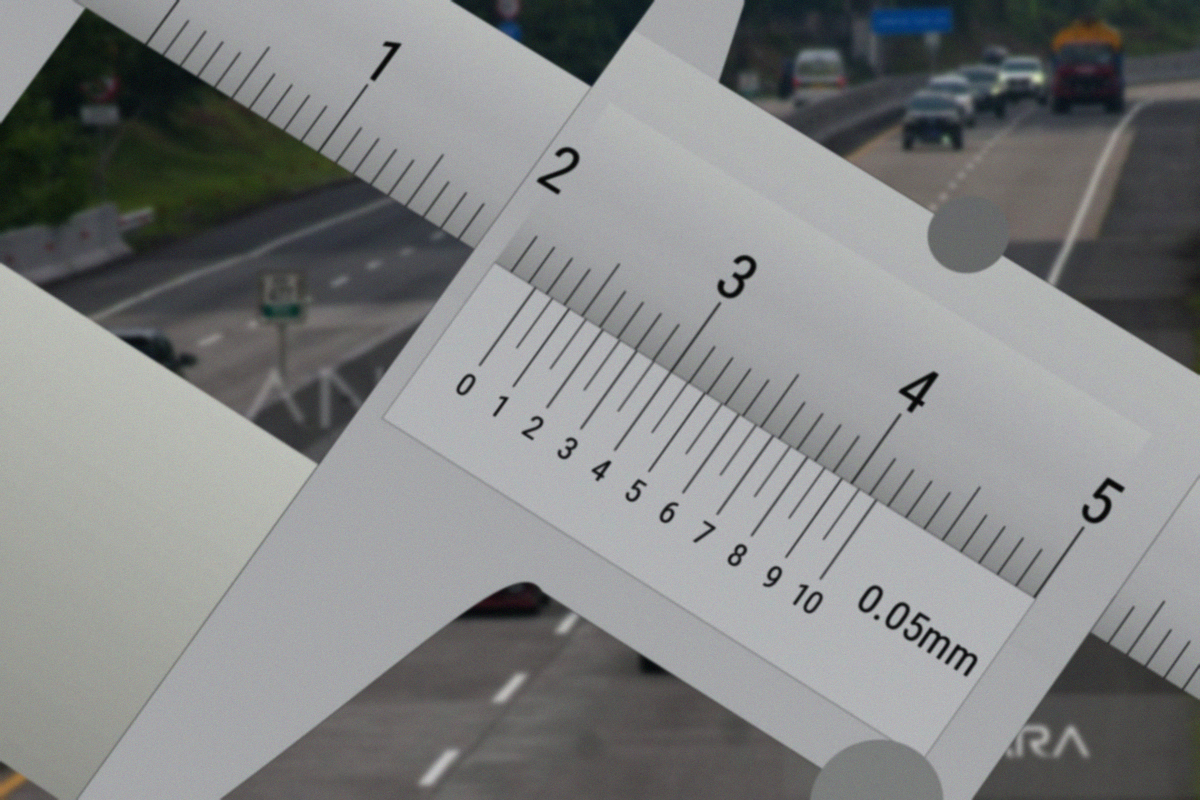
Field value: {"value": 22.4, "unit": "mm"}
